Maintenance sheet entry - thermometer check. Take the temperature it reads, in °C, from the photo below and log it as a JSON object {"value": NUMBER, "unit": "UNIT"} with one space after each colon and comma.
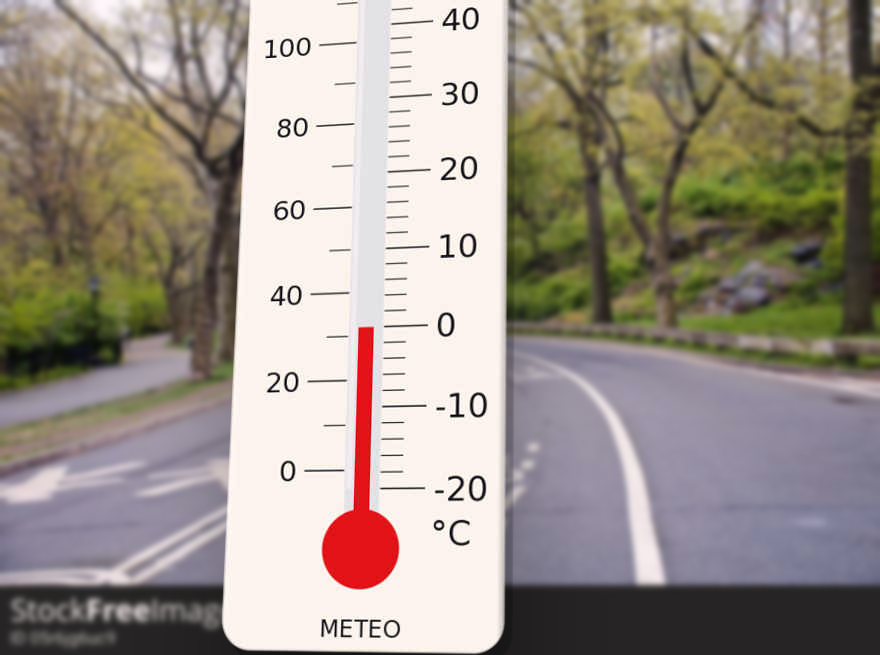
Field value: {"value": 0, "unit": "°C"}
